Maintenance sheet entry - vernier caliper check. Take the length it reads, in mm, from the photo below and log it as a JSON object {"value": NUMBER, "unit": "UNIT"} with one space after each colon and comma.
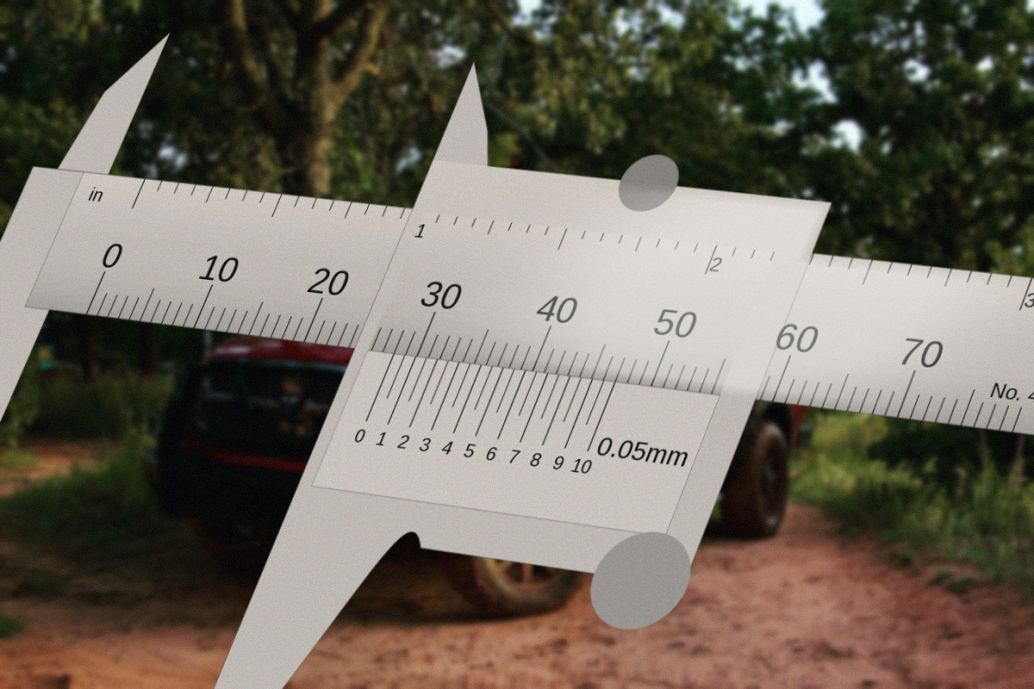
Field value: {"value": 28.0, "unit": "mm"}
